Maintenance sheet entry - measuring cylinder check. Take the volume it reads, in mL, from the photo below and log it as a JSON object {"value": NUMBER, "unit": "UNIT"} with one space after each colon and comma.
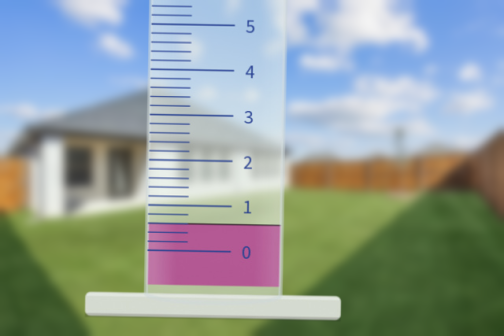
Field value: {"value": 0.6, "unit": "mL"}
